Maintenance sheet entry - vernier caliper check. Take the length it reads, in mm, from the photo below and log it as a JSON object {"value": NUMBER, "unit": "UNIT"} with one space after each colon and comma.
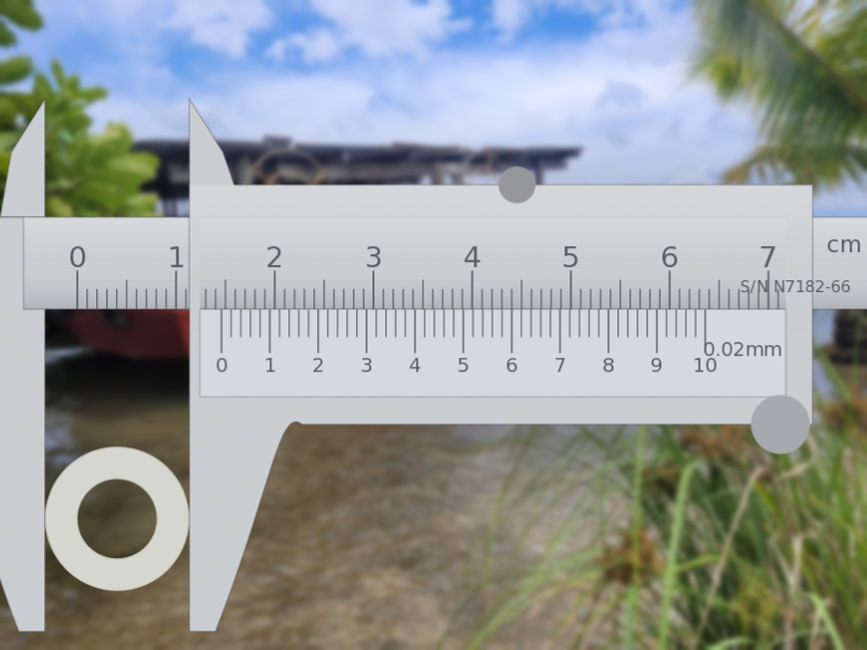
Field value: {"value": 14.6, "unit": "mm"}
